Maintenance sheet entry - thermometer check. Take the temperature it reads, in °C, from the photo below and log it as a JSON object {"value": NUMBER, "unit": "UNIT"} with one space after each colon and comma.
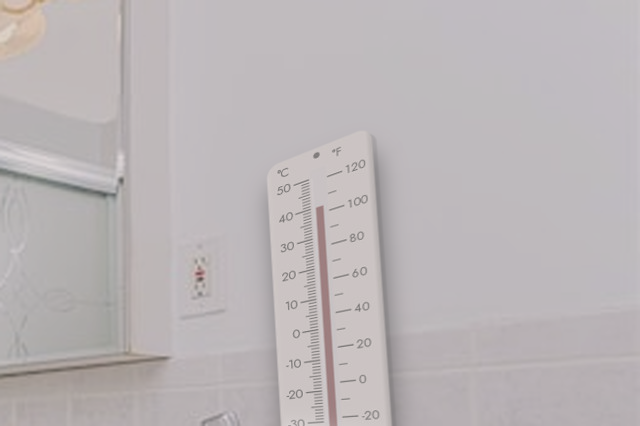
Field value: {"value": 40, "unit": "°C"}
